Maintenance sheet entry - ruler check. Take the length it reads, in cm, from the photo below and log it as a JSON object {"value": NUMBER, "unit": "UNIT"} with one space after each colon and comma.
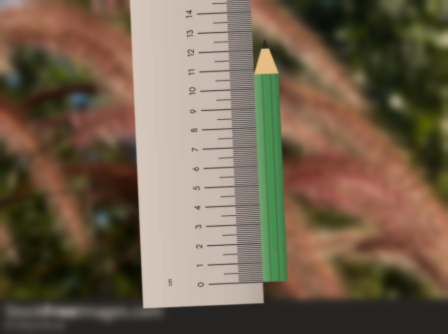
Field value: {"value": 12.5, "unit": "cm"}
